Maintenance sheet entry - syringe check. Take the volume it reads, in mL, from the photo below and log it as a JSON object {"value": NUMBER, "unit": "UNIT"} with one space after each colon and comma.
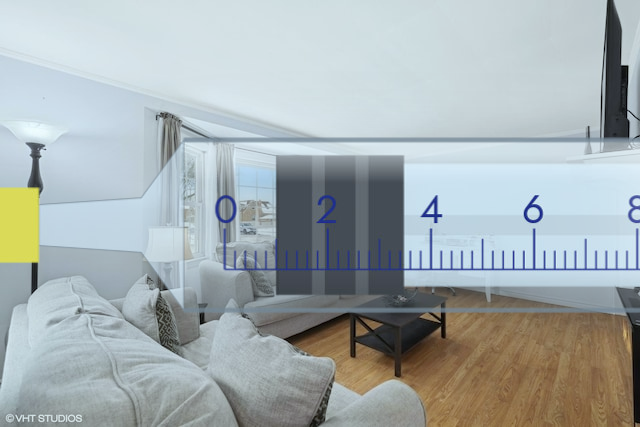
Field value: {"value": 1, "unit": "mL"}
